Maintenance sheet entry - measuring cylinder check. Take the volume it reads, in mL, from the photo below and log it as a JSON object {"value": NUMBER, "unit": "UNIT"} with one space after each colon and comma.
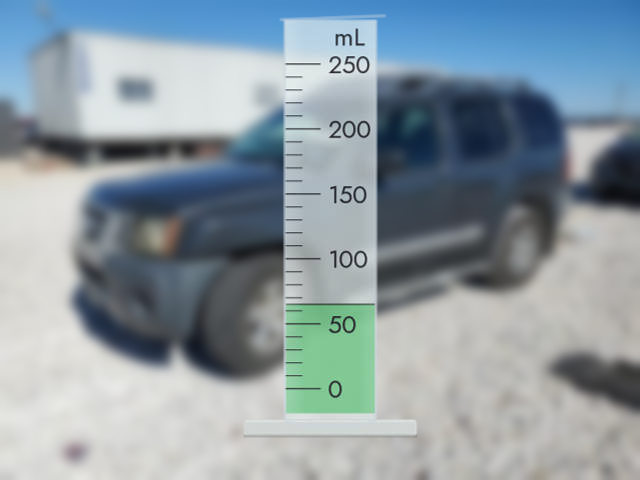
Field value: {"value": 65, "unit": "mL"}
